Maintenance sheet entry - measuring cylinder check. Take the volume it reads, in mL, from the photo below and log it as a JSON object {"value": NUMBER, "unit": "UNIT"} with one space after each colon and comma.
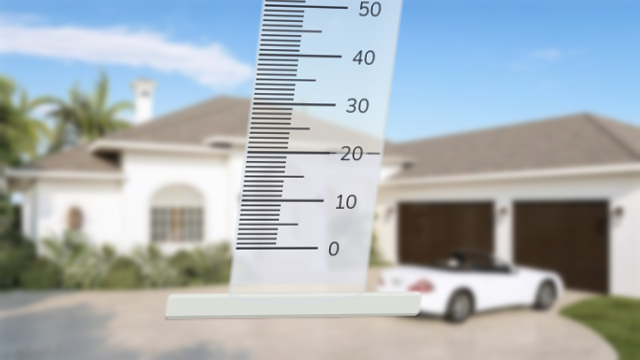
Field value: {"value": 20, "unit": "mL"}
